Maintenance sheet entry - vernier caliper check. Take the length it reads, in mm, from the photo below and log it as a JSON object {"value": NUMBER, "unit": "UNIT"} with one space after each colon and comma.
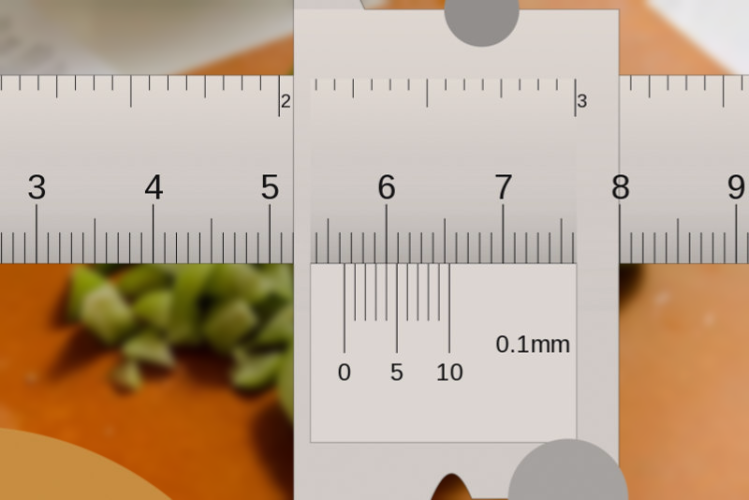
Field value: {"value": 56.4, "unit": "mm"}
